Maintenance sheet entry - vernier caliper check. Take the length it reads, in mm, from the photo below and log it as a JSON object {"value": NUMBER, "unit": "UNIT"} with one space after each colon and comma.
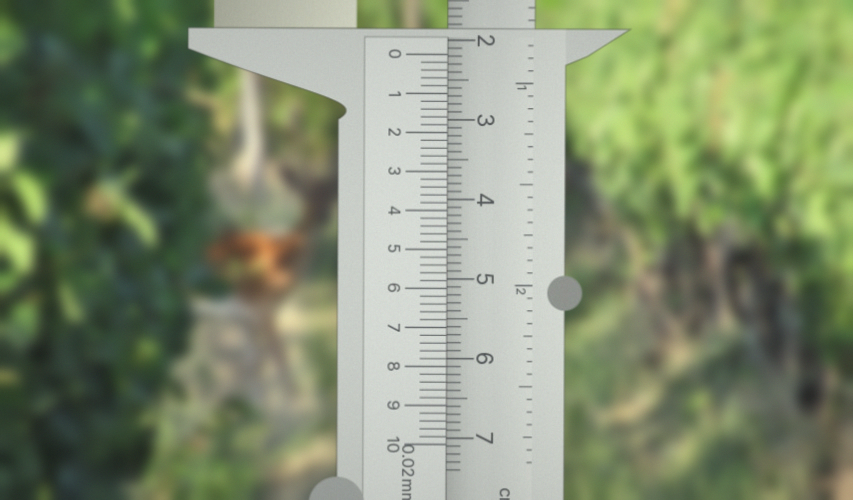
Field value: {"value": 21.8, "unit": "mm"}
